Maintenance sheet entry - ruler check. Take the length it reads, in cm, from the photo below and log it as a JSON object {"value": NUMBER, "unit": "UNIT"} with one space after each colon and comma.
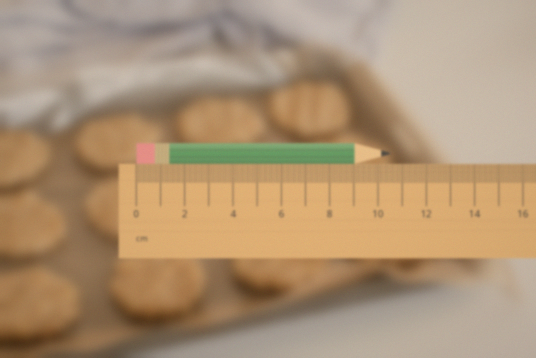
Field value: {"value": 10.5, "unit": "cm"}
